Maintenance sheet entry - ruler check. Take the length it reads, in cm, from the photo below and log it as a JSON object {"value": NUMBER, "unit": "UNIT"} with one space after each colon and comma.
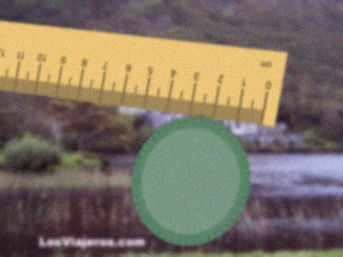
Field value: {"value": 5, "unit": "cm"}
